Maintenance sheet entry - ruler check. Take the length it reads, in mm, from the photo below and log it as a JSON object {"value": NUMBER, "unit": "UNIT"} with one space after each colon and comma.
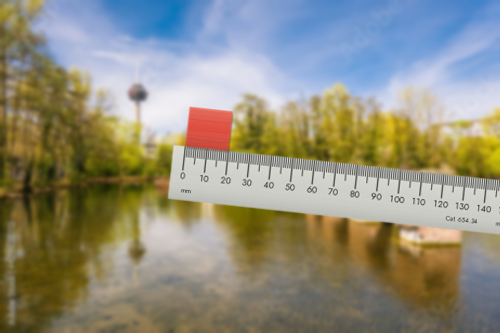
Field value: {"value": 20, "unit": "mm"}
